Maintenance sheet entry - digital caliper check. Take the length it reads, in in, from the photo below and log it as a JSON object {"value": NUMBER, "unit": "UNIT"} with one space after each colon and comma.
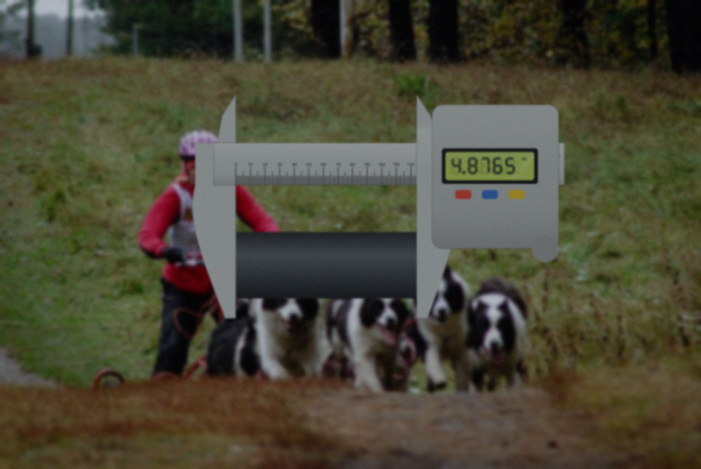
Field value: {"value": 4.8765, "unit": "in"}
